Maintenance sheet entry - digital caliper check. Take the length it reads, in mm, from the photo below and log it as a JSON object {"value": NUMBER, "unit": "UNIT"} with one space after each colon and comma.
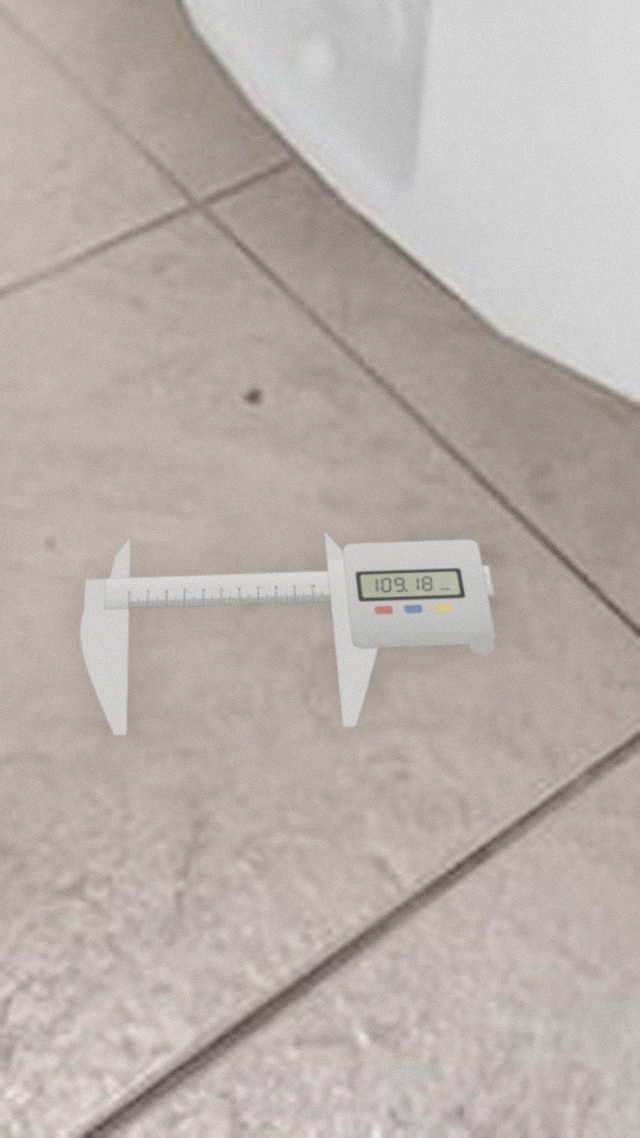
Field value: {"value": 109.18, "unit": "mm"}
